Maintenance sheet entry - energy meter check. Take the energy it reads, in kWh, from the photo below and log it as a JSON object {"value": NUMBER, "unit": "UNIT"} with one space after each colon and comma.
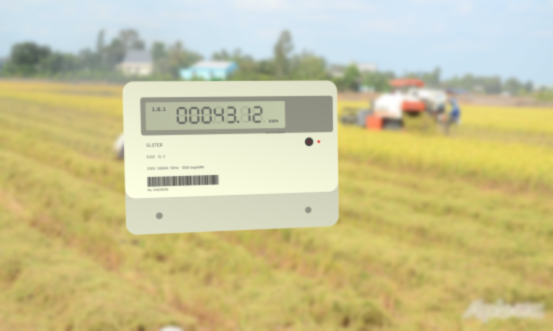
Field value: {"value": 43.12, "unit": "kWh"}
